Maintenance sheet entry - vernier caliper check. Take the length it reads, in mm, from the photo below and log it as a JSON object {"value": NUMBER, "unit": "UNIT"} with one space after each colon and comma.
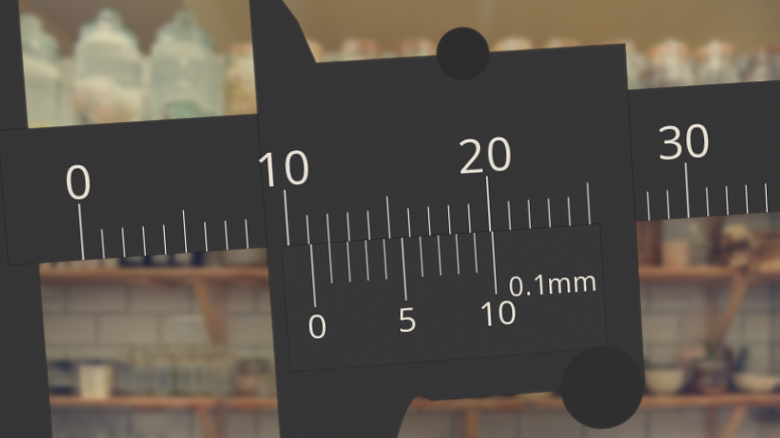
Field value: {"value": 11.1, "unit": "mm"}
